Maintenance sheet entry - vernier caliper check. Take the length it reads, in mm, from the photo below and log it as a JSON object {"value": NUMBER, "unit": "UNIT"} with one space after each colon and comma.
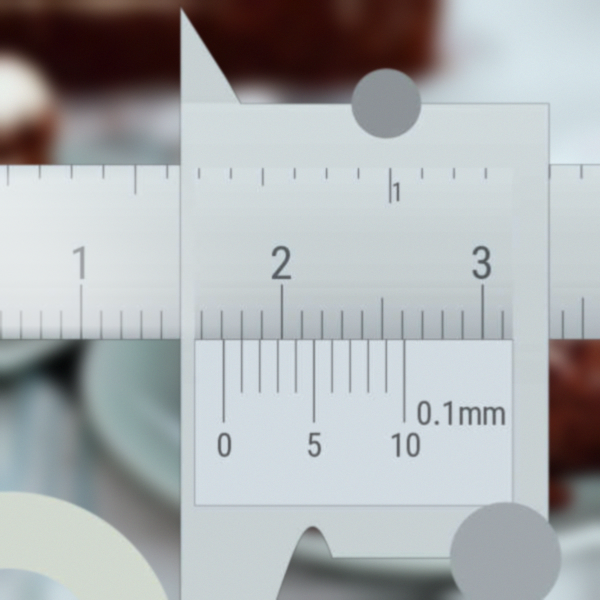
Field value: {"value": 17.1, "unit": "mm"}
